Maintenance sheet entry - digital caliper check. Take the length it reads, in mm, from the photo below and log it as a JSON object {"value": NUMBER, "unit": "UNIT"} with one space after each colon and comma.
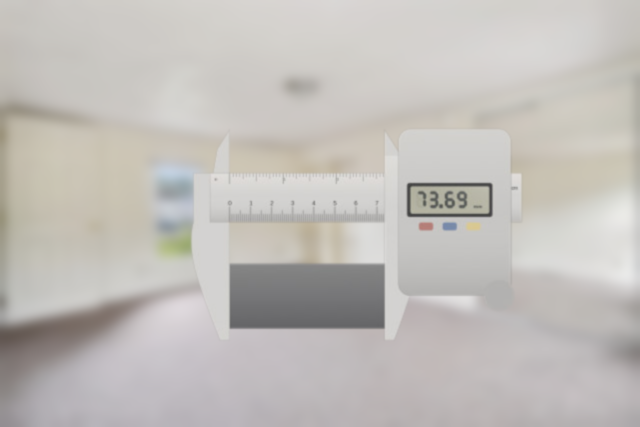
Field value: {"value": 73.69, "unit": "mm"}
